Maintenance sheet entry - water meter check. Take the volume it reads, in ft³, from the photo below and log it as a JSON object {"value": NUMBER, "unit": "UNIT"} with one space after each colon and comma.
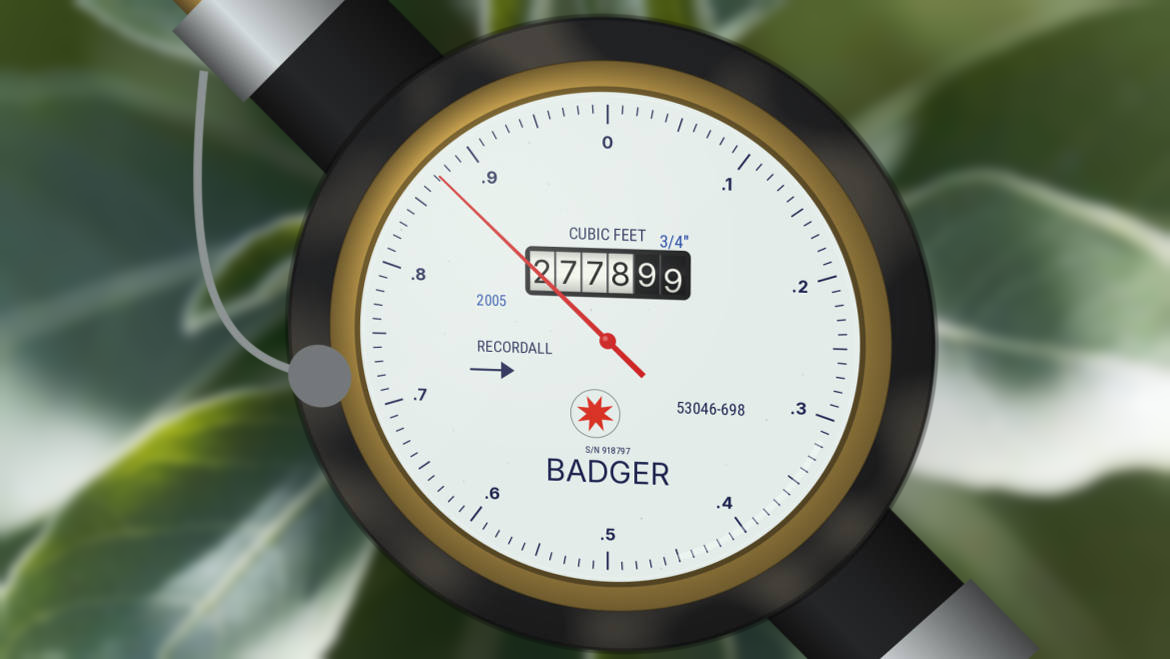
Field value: {"value": 277898.87, "unit": "ft³"}
